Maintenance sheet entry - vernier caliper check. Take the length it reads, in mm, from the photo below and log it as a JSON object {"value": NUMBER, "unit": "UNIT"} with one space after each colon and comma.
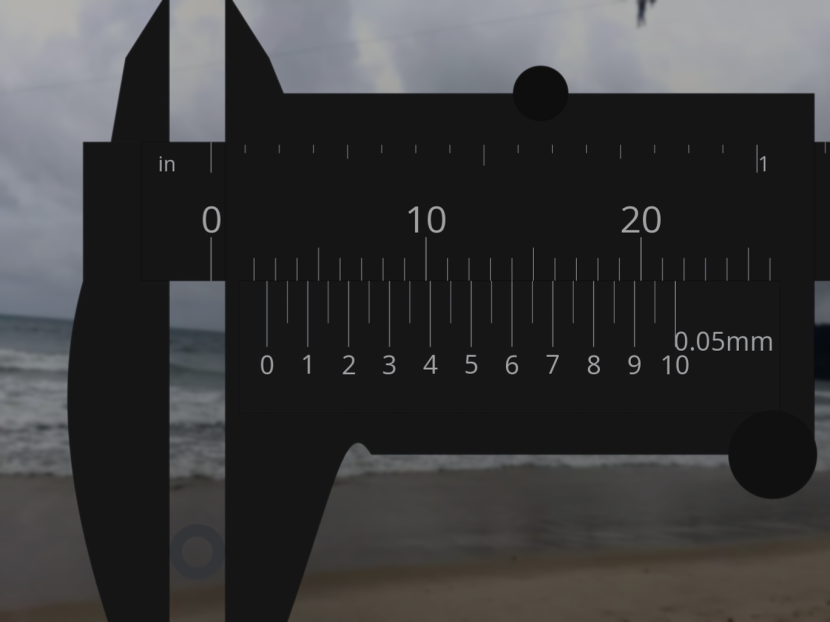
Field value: {"value": 2.60, "unit": "mm"}
